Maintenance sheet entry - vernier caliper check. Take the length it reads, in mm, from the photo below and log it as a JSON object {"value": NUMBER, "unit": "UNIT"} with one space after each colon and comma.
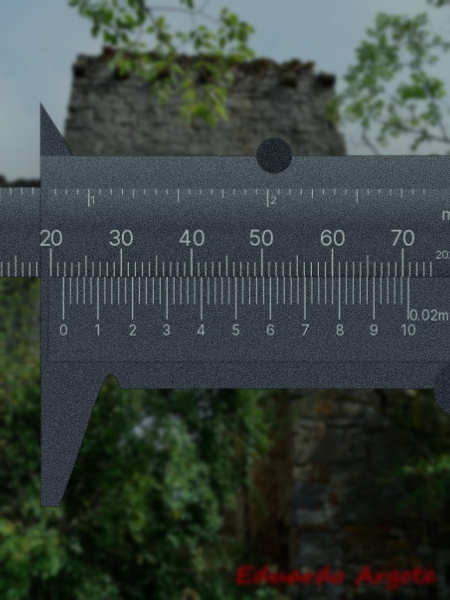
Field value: {"value": 21.8, "unit": "mm"}
